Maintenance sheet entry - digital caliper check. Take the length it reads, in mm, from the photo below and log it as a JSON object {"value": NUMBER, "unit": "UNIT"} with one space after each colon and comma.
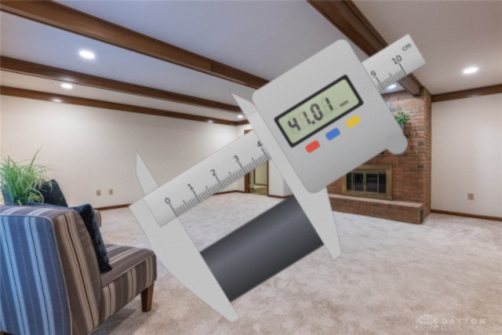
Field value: {"value": 41.01, "unit": "mm"}
